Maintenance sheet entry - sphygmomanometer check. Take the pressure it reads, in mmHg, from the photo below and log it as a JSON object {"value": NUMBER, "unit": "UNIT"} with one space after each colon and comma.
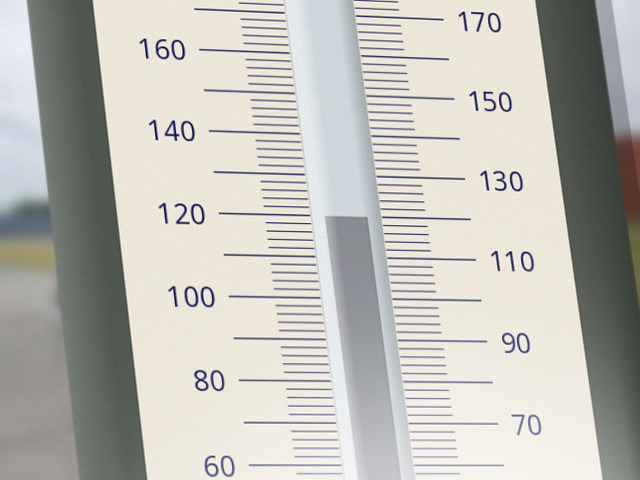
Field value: {"value": 120, "unit": "mmHg"}
